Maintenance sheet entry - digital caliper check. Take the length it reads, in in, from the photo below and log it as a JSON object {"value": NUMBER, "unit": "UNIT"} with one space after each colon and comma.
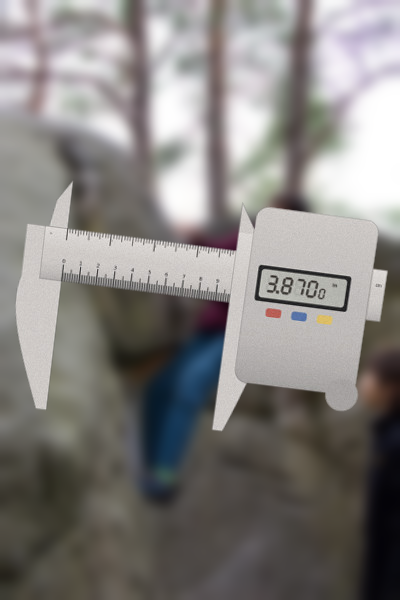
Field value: {"value": 3.8700, "unit": "in"}
